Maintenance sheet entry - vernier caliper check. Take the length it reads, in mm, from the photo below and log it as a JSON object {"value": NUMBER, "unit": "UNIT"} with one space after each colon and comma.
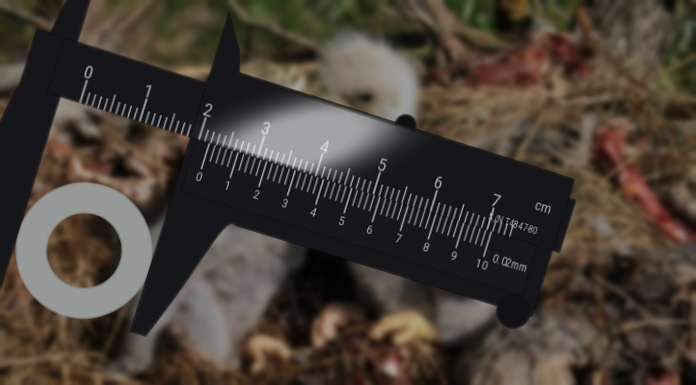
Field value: {"value": 21.8, "unit": "mm"}
